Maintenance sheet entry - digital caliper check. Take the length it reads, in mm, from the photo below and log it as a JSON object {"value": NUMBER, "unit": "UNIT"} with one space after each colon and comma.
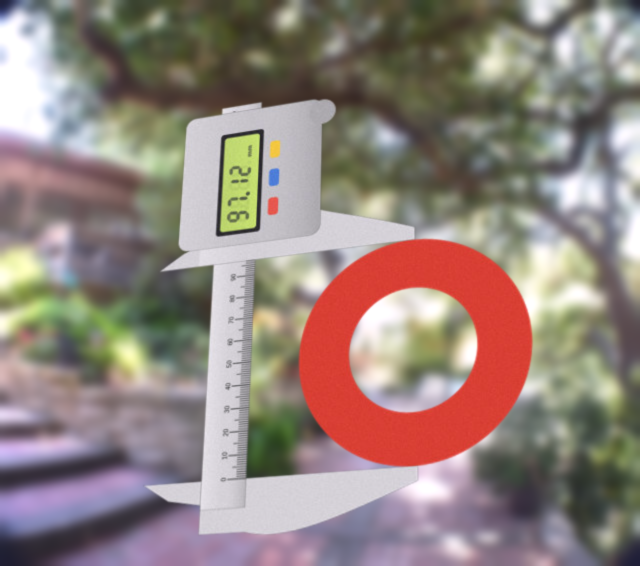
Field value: {"value": 97.12, "unit": "mm"}
